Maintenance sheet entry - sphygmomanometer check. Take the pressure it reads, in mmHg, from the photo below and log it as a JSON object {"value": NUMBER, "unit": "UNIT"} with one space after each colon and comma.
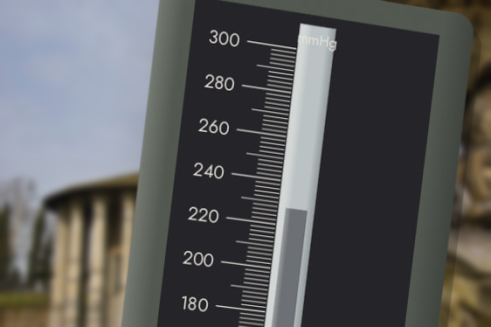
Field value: {"value": 228, "unit": "mmHg"}
